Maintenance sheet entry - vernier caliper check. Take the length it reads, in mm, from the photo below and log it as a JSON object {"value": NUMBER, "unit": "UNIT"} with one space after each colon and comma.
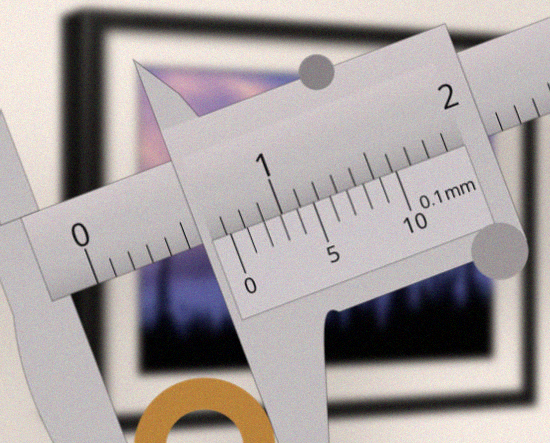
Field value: {"value": 7.2, "unit": "mm"}
